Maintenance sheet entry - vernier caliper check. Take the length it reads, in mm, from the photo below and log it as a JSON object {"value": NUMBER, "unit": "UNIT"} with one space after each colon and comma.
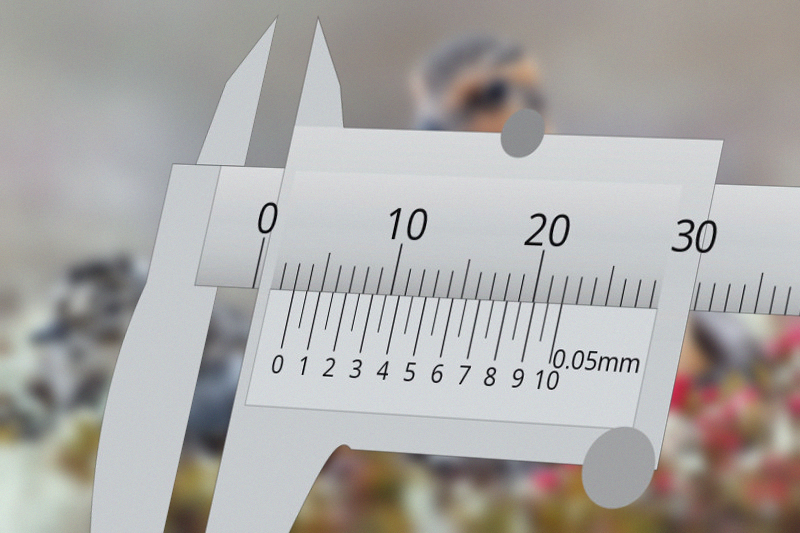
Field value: {"value": 3.0, "unit": "mm"}
